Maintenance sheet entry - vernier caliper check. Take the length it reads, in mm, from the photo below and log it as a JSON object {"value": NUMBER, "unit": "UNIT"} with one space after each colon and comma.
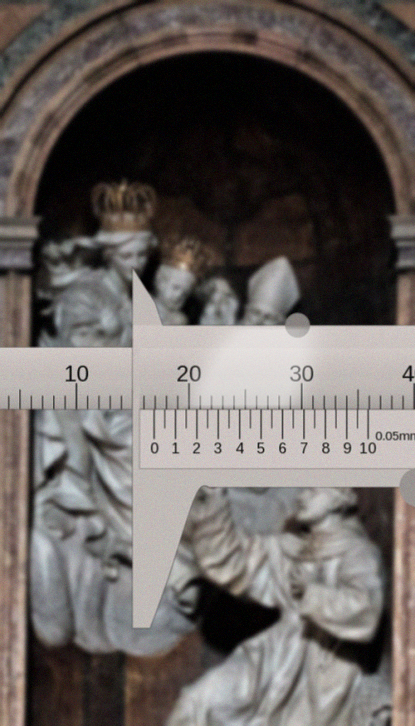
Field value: {"value": 16.9, "unit": "mm"}
